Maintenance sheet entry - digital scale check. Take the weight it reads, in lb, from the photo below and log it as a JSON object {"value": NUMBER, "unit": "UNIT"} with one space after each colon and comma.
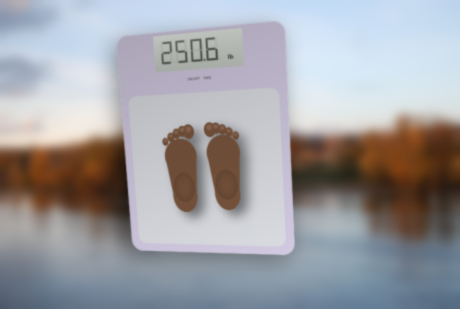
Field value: {"value": 250.6, "unit": "lb"}
